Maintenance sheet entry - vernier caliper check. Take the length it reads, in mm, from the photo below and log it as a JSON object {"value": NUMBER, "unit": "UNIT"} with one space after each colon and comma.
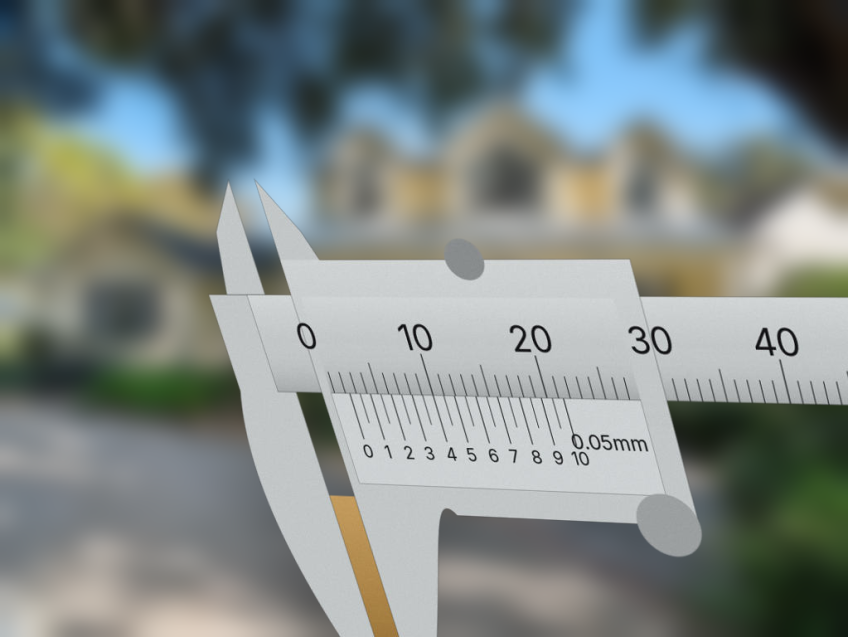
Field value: {"value": 2.4, "unit": "mm"}
